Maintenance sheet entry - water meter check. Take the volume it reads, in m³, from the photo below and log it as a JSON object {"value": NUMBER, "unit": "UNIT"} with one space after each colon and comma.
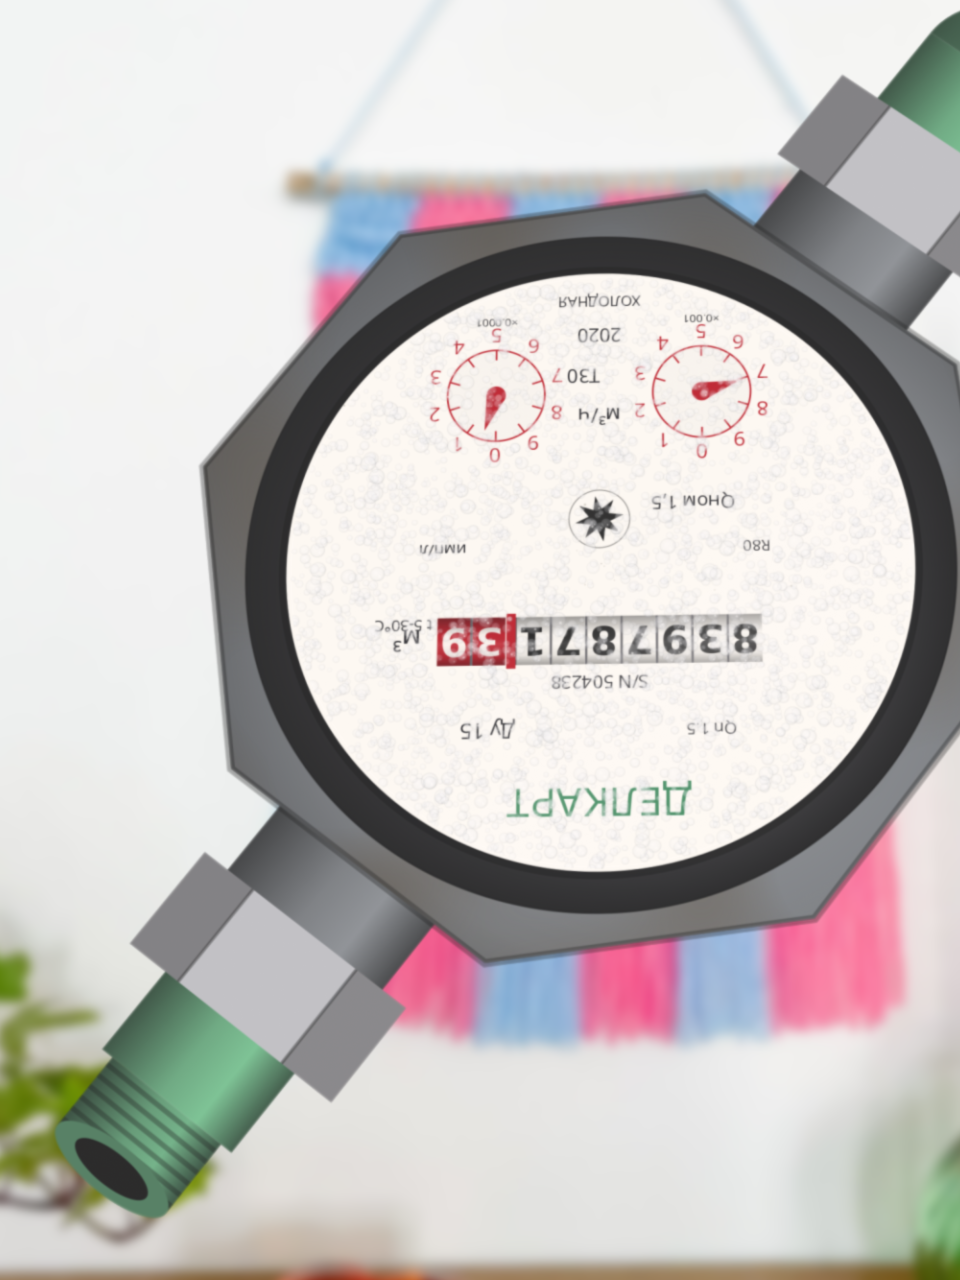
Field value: {"value": 8397871.3970, "unit": "m³"}
